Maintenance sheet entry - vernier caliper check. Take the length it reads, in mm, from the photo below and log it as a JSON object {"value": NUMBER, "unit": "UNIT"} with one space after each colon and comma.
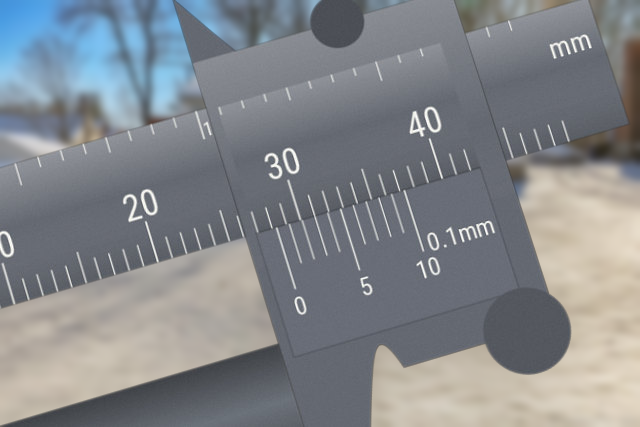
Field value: {"value": 28.3, "unit": "mm"}
